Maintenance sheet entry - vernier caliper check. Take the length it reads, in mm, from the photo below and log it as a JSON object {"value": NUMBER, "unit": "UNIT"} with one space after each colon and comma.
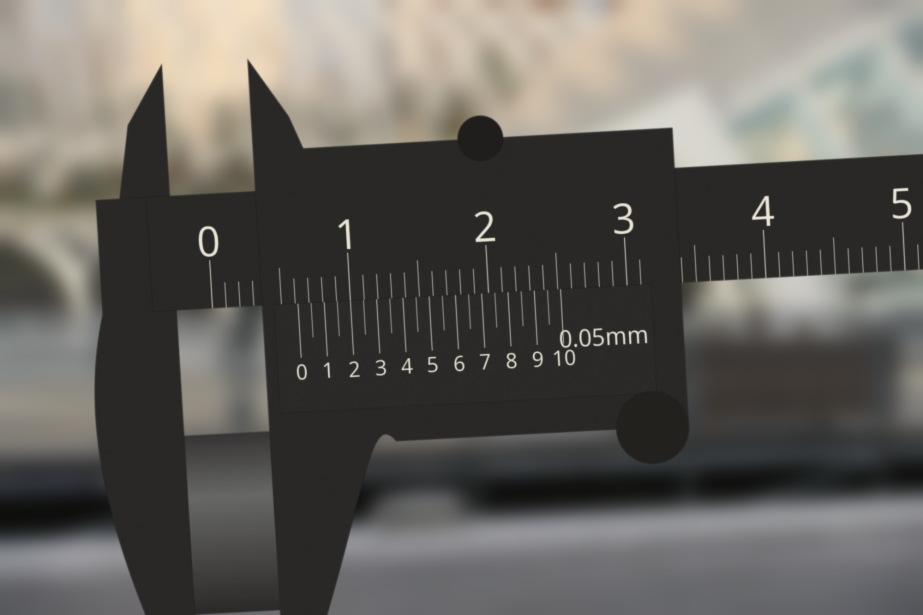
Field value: {"value": 6.2, "unit": "mm"}
